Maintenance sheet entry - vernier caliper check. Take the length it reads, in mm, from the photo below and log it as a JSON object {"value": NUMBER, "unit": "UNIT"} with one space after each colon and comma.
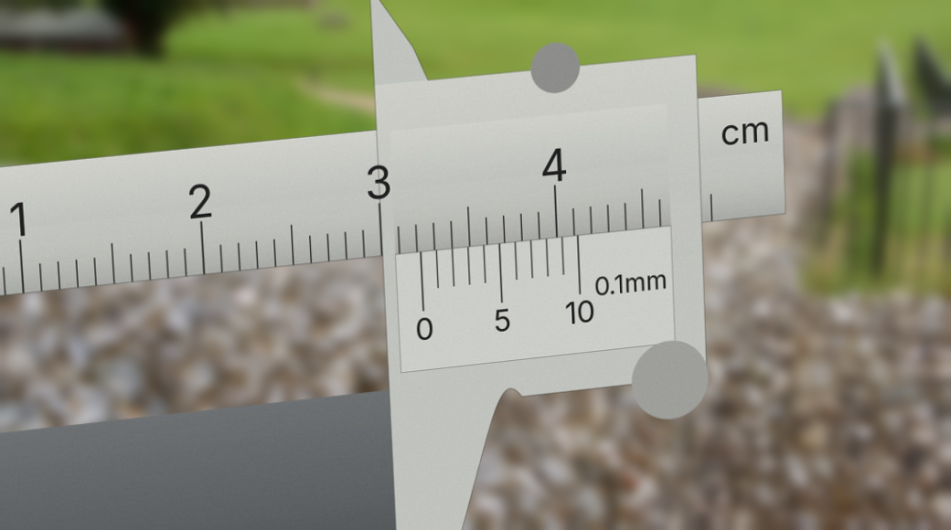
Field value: {"value": 32.2, "unit": "mm"}
